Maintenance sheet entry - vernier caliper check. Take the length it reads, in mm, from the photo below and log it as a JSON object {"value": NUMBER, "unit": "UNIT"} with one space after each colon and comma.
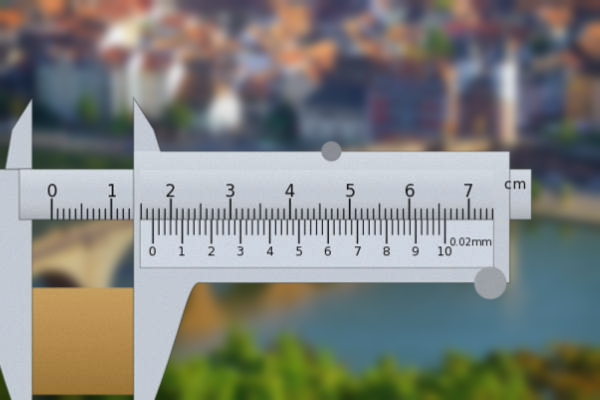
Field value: {"value": 17.0, "unit": "mm"}
